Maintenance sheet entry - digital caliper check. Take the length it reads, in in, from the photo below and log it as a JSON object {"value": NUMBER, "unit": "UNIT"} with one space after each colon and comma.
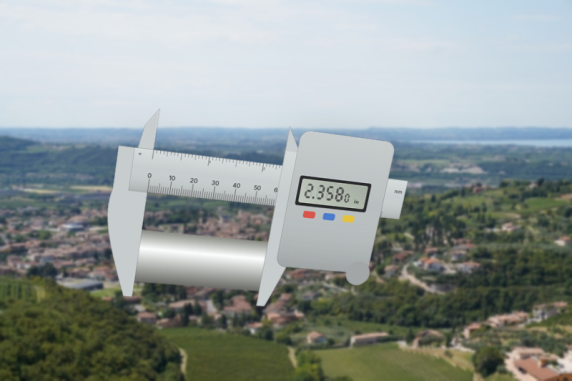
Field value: {"value": 2.3580, "unit": "in"}
